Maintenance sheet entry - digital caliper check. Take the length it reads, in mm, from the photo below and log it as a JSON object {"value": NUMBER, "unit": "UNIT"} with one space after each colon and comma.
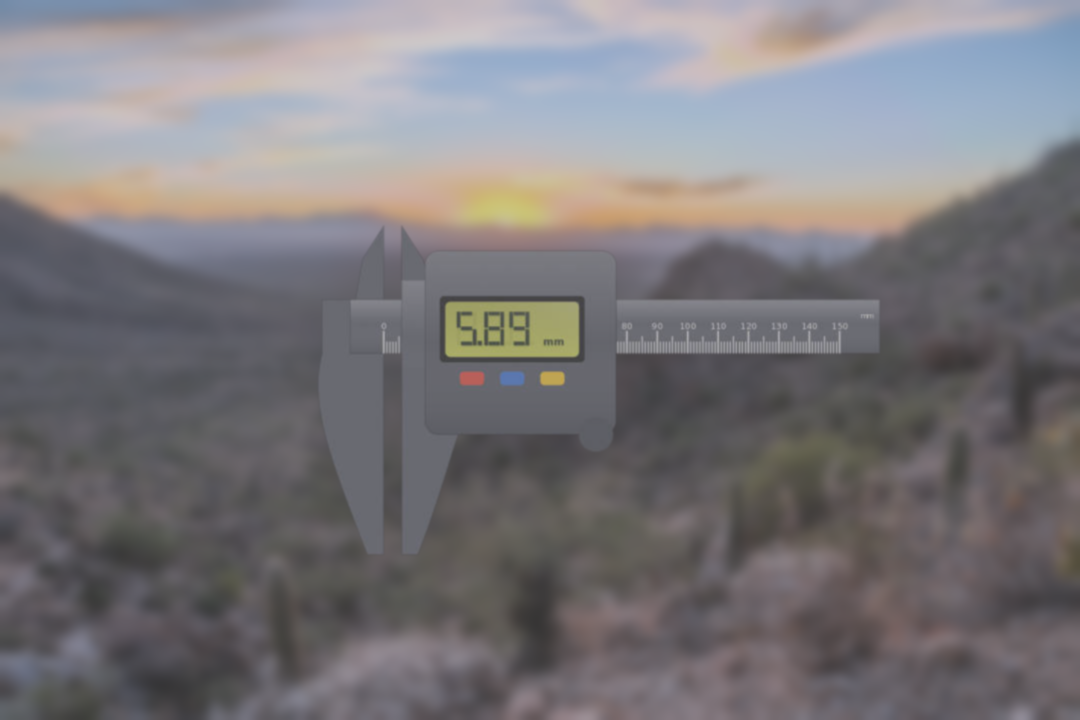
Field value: {"value": 5.89, "unit": "mm"}
